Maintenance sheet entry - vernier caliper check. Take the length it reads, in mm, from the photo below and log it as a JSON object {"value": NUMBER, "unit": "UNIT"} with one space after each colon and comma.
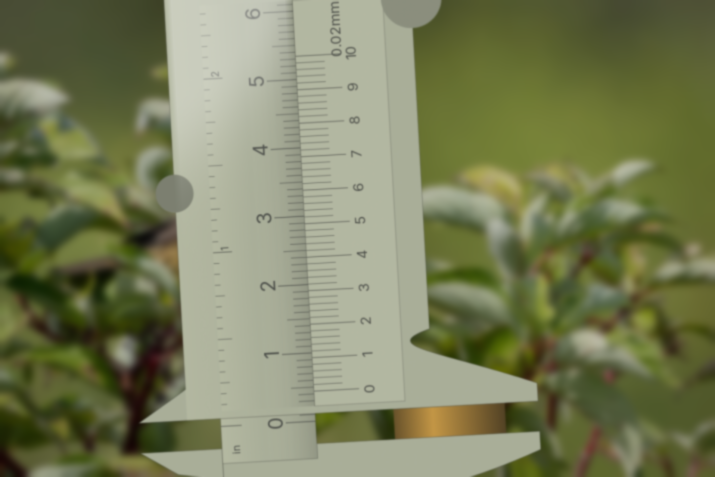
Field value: {"value": 4.4, "unit": "mm"}
